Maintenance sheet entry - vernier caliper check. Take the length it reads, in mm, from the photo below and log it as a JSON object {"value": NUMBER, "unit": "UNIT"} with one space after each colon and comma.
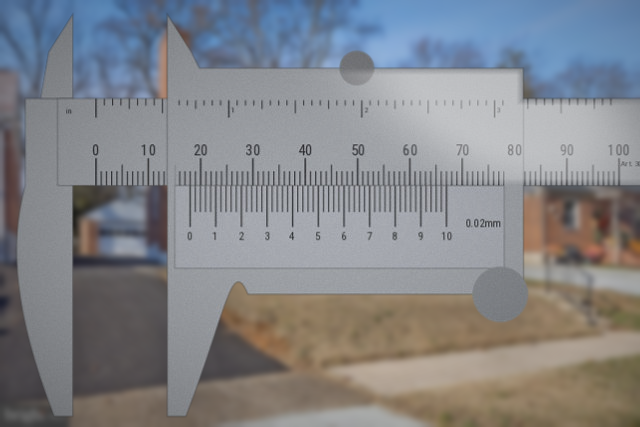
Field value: {"value": 18.0, "unit": "mm"}
